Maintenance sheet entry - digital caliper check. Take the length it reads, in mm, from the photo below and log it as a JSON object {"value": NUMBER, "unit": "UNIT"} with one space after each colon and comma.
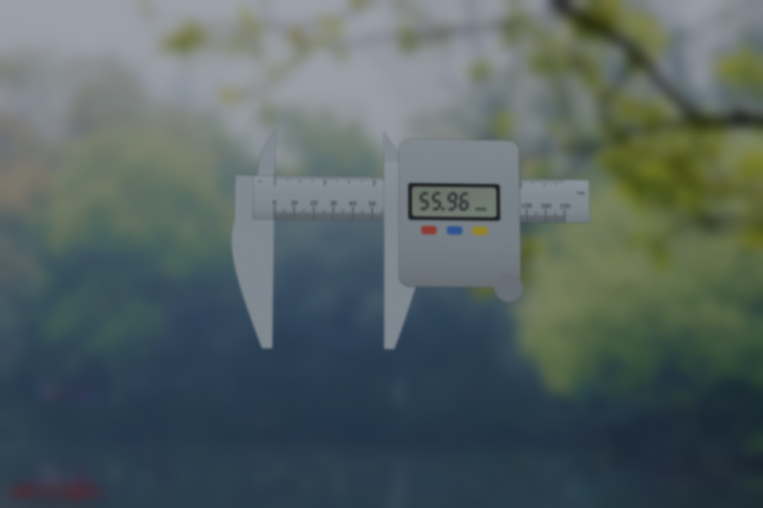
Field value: {"value": 55.96, "unit": "mm"}
